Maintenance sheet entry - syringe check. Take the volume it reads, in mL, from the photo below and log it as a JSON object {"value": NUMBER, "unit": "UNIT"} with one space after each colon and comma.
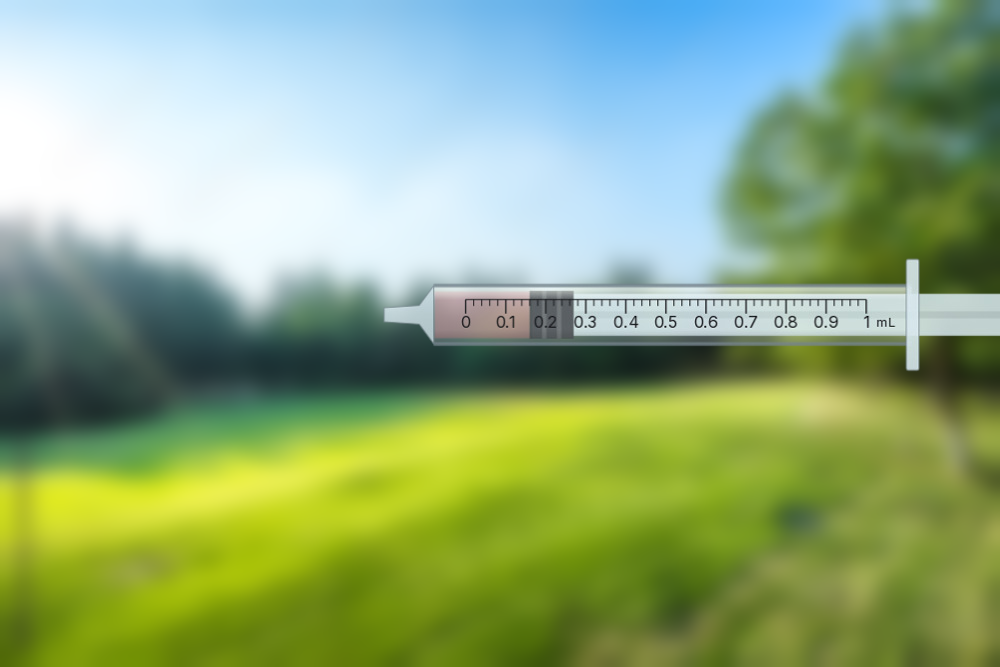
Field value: {"value": 0.16, "unit": "mL"}
